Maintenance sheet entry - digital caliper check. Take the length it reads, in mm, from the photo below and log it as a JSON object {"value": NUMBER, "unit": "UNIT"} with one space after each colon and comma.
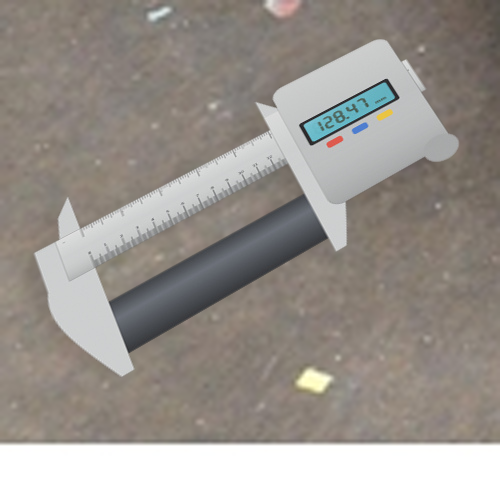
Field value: {"value": 128.47, "unit": "mm"}
